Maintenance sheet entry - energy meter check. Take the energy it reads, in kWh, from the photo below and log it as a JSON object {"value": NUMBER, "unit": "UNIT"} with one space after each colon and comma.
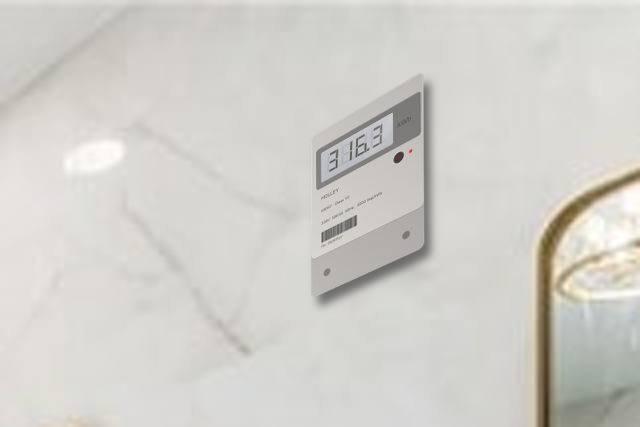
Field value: {"value": 316.3, "unit": "kWh"}
